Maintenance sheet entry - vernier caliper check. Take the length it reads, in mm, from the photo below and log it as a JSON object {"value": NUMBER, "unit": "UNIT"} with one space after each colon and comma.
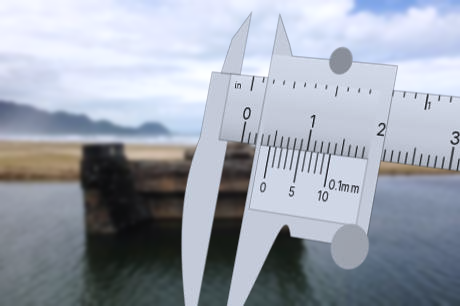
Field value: {"value": 4.4, "unit": "mm"}
